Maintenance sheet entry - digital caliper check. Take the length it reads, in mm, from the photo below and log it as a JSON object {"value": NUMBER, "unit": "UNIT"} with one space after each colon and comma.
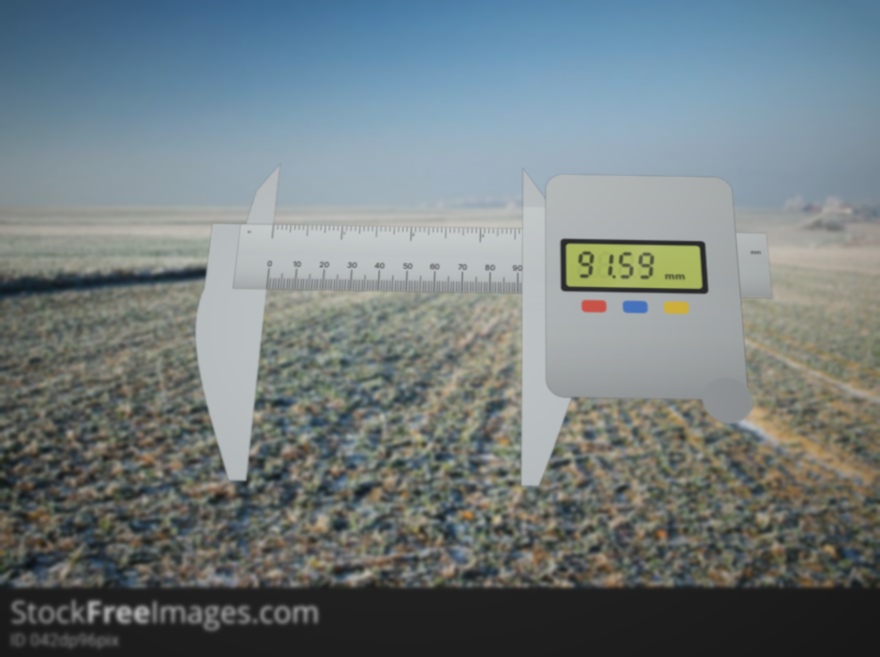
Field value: {"value": 91.59, "unit": "mm"}
